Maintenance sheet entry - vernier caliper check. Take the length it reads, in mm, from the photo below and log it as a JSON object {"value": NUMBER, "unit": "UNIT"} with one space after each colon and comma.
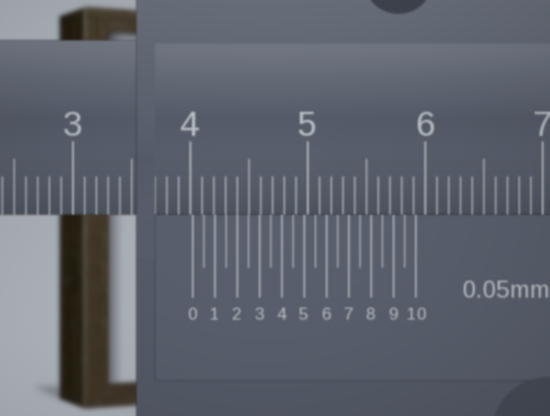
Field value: {"value": 40.2, "unit": "mm"}
